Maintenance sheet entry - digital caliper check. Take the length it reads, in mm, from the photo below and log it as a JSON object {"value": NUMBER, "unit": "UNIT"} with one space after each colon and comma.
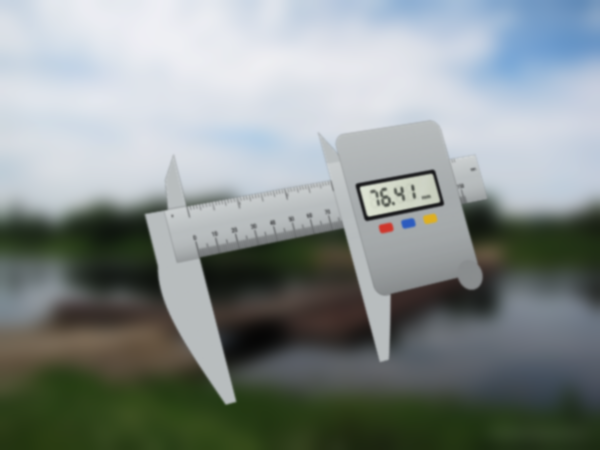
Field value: {"value": 76.41, "unit": "mm"}
